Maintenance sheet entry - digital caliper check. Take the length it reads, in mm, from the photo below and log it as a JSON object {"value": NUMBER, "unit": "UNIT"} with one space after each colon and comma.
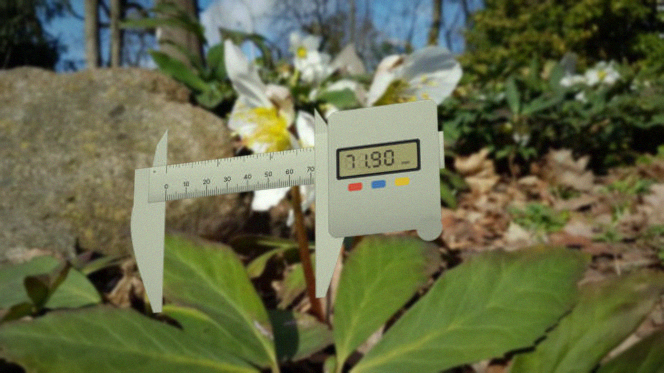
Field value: {"value": 71.90, "unit": "mm"}
